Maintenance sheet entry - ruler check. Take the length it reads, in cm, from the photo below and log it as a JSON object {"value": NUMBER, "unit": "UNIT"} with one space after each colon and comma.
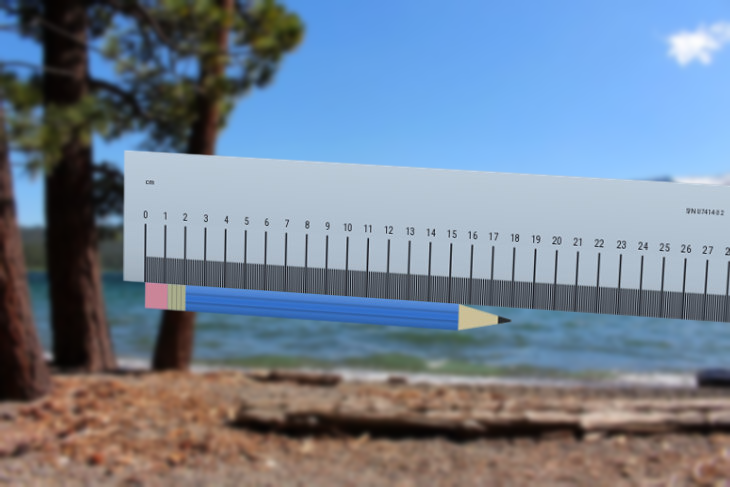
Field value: {"value": 18, "unit": "cm"}
